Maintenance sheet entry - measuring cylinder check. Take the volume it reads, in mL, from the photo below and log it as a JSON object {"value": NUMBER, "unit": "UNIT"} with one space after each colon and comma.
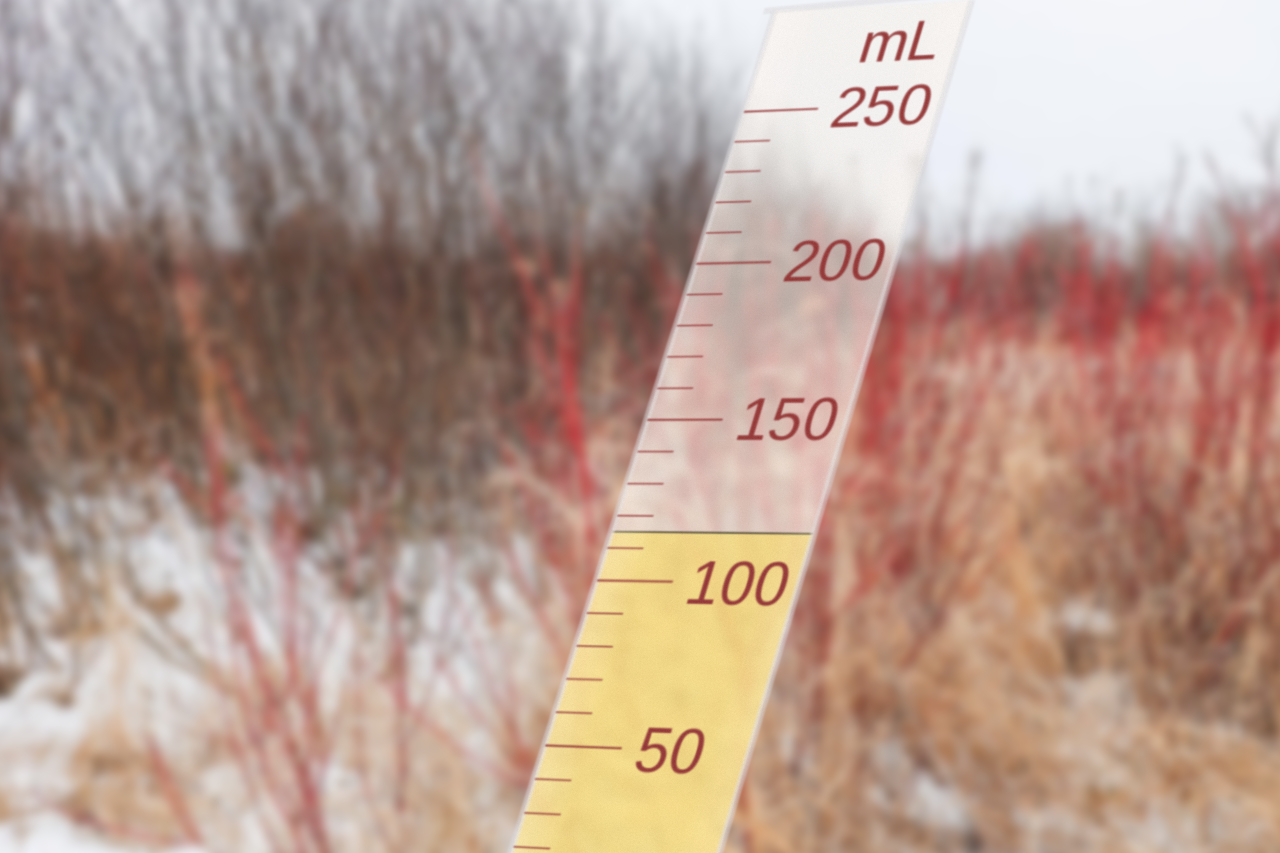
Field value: {"value": 115, "unit": "mL"}
